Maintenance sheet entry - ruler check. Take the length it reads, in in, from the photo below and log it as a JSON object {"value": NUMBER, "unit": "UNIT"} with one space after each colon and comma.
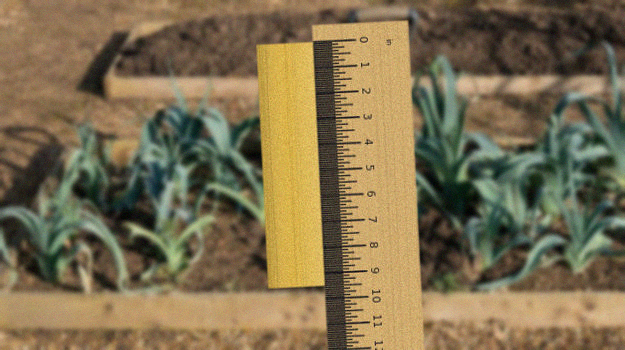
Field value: {"value": 9.5, "unit": "in"}
